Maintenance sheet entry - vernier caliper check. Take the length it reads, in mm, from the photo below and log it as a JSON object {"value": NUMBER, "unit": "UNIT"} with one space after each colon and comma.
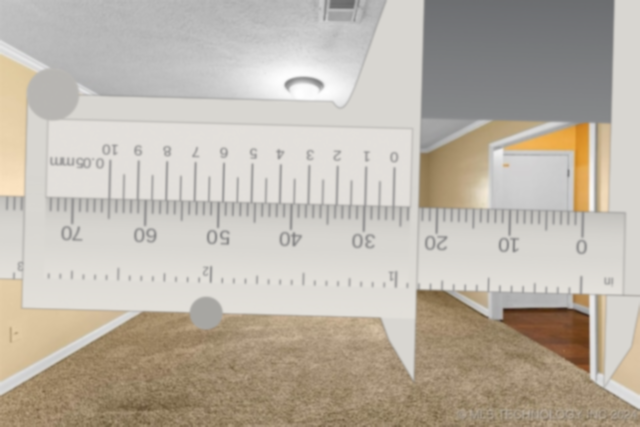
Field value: {"value": 26.0, "unit": "mm"}
